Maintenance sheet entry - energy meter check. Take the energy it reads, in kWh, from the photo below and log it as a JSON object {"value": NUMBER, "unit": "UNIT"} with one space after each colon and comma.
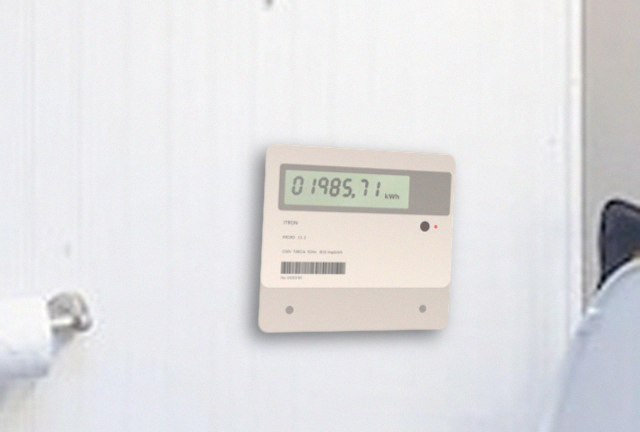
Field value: {"value": 1985.71, "unit": "kWh"}
